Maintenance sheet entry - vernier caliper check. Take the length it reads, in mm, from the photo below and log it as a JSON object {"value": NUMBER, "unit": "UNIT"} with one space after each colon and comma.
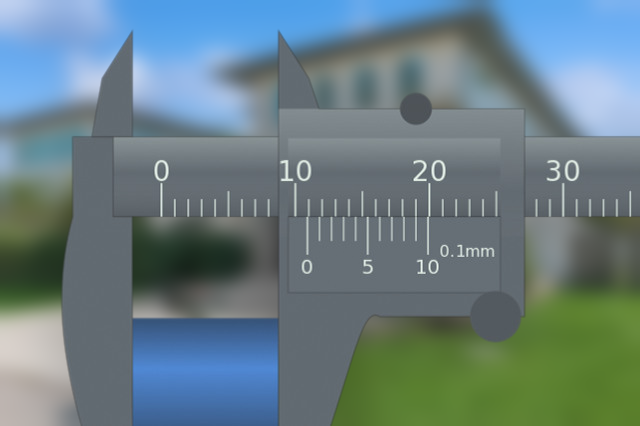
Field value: {"value": 10.9, "unit": "mm"}
